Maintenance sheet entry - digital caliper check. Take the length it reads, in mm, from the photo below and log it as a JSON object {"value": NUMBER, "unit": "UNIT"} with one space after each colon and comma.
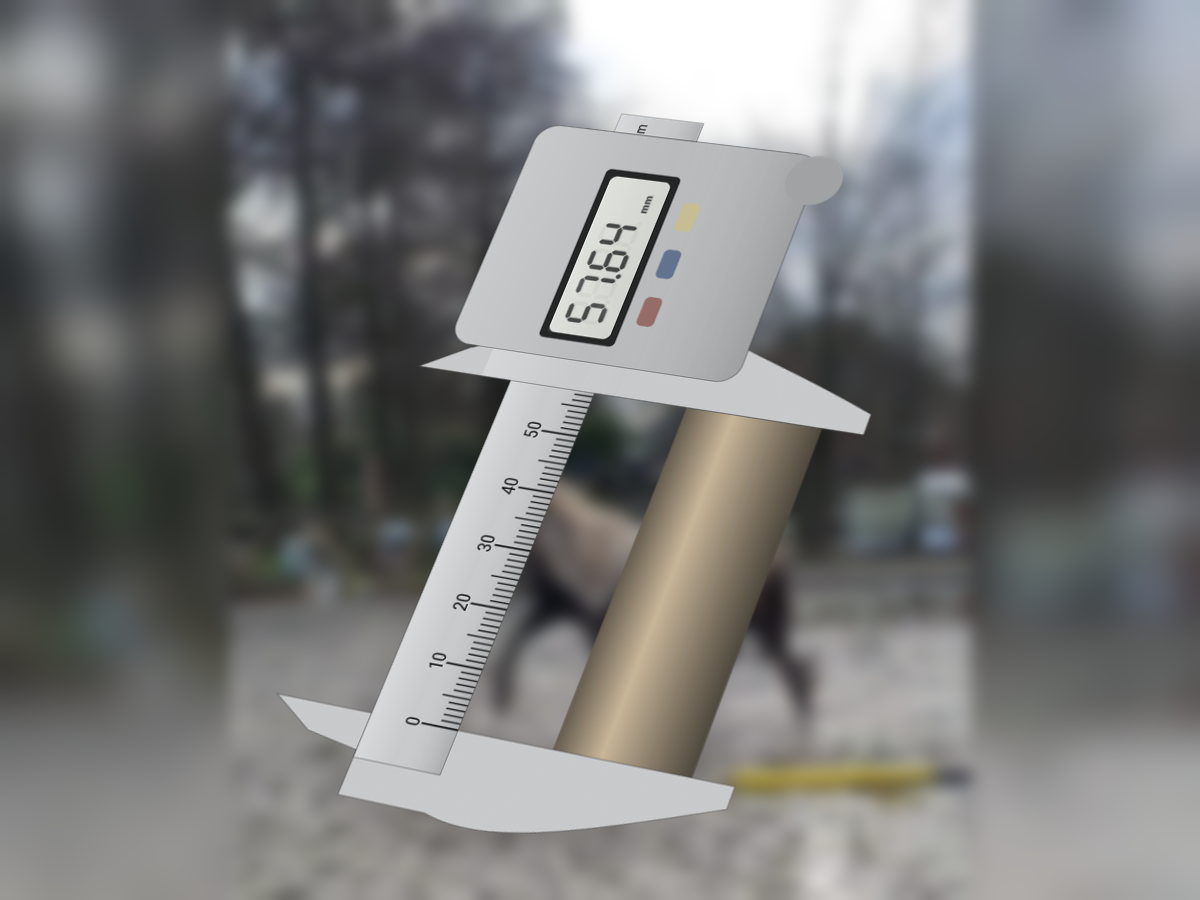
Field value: {"value": 57.64, "unit": "mm"}
